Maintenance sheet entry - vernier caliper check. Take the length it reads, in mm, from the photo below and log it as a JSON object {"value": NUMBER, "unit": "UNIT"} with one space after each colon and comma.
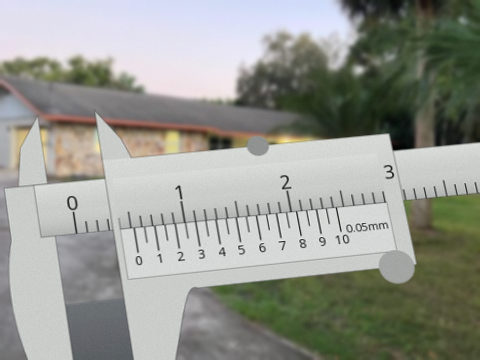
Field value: {"value": 5.3, "unit": "mm"}
